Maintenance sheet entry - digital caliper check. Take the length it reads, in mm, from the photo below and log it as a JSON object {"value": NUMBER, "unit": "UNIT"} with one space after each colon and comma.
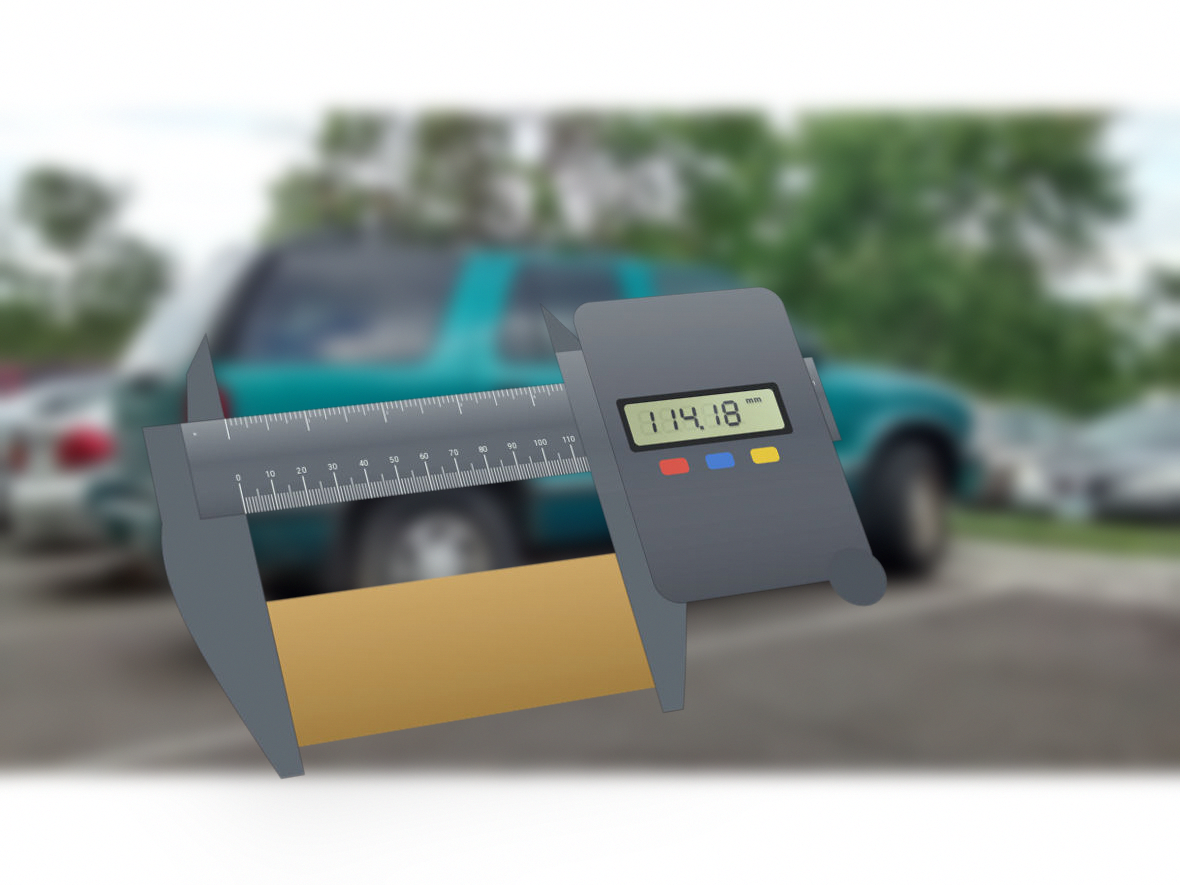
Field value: {"value": 114.18, "unit": "mm"}
